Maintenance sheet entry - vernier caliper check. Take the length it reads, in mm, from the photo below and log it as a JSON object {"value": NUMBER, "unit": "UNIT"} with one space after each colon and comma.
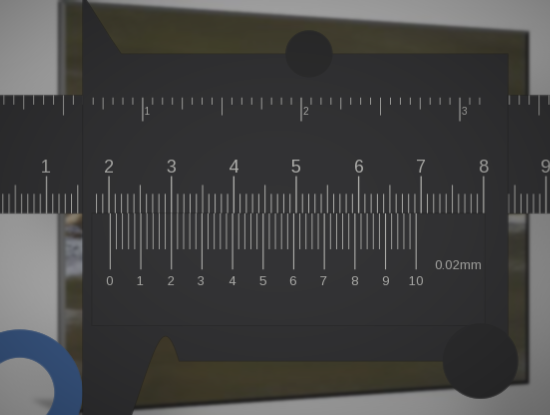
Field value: {"value": 20.2, "unit": "mm"}
